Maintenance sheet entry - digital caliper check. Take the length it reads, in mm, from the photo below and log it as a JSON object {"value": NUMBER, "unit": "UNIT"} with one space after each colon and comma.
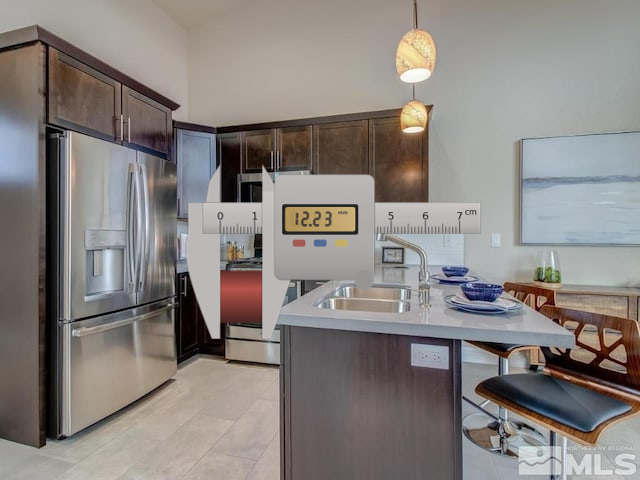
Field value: {"value": 12.23, "unit": "mm"}
